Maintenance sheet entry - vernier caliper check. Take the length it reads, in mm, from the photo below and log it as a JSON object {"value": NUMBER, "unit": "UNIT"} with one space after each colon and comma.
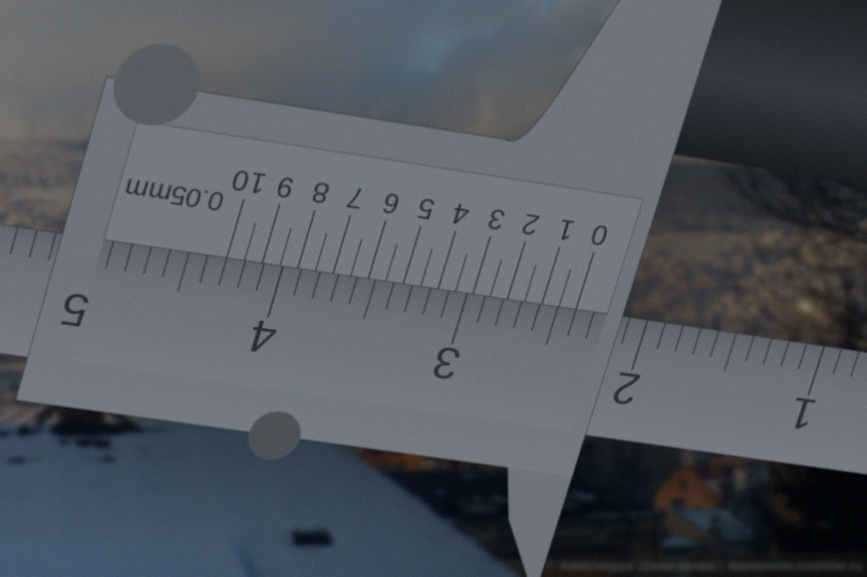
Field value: {"value": 24.0, "unit": "mm"}
